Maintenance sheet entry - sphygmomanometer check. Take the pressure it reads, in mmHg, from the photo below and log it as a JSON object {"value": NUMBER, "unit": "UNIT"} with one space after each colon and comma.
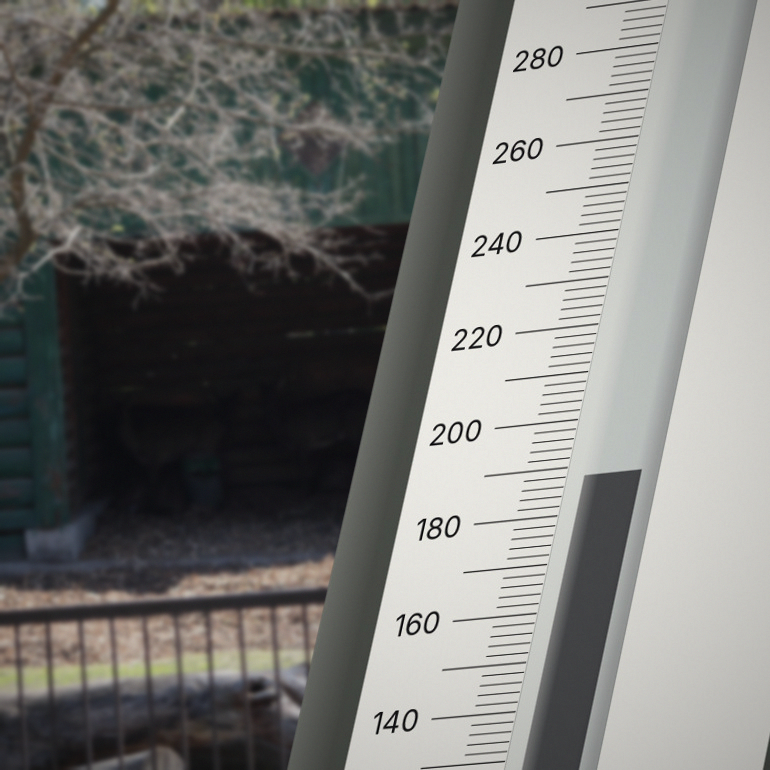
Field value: {"value": 188, "unit": "mmHg"}
